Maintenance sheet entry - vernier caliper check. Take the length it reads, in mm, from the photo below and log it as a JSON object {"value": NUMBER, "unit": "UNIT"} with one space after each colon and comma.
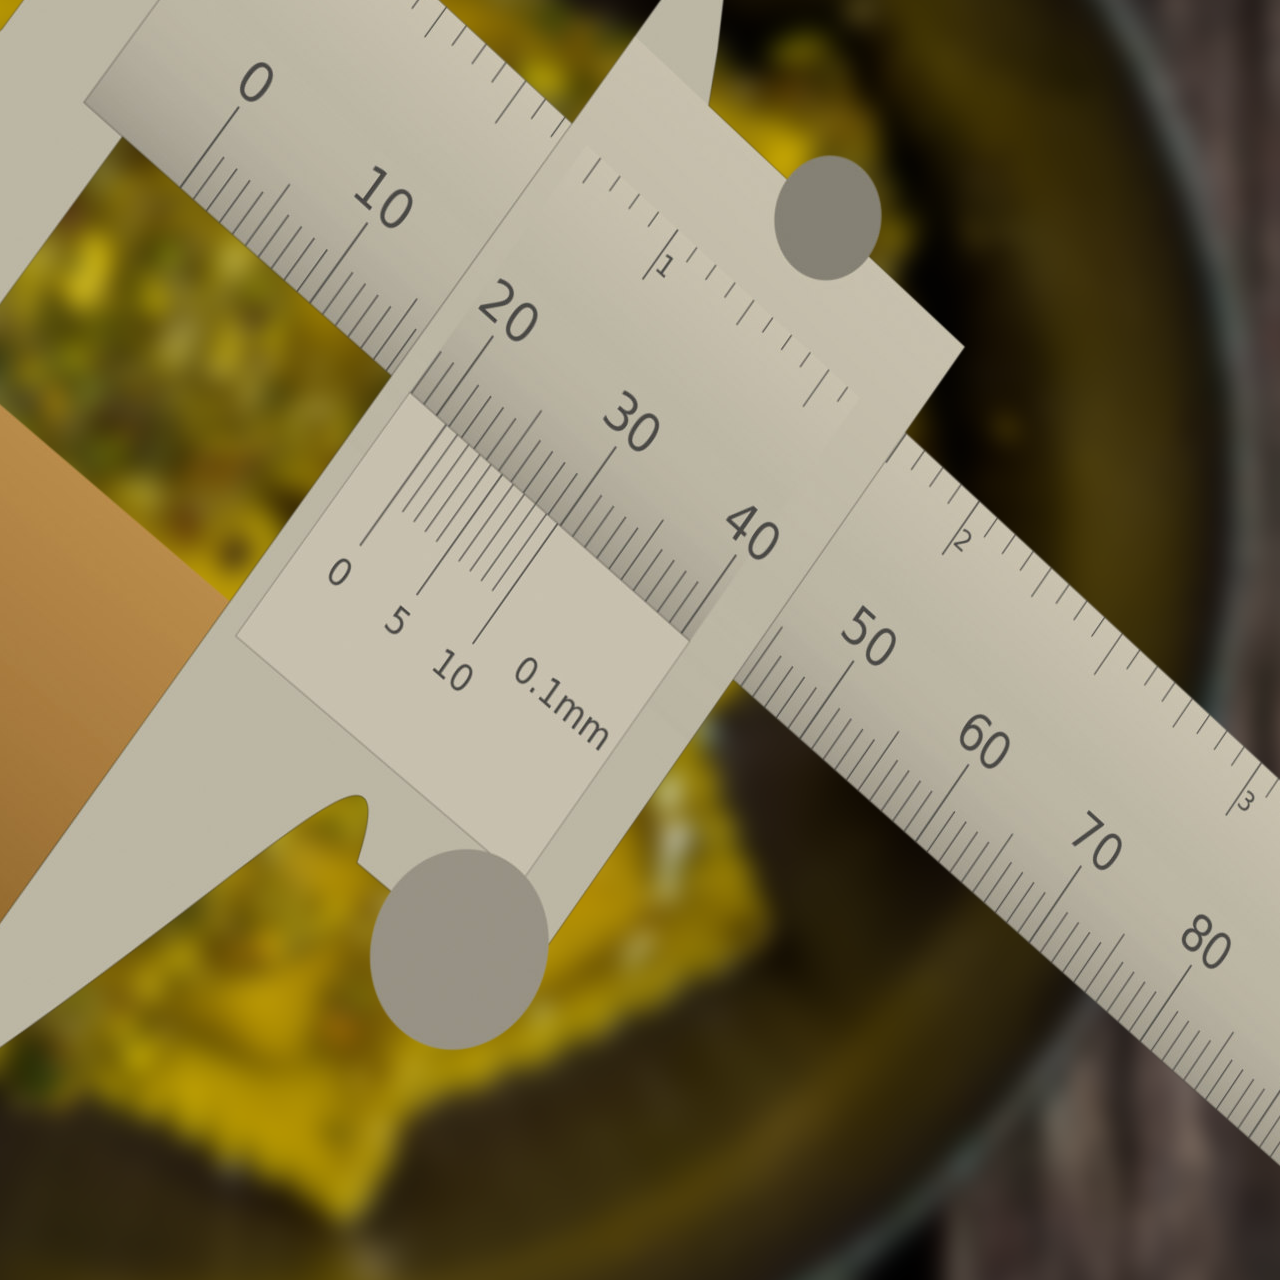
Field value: {"value": 20.8, "unit": "mm"}
